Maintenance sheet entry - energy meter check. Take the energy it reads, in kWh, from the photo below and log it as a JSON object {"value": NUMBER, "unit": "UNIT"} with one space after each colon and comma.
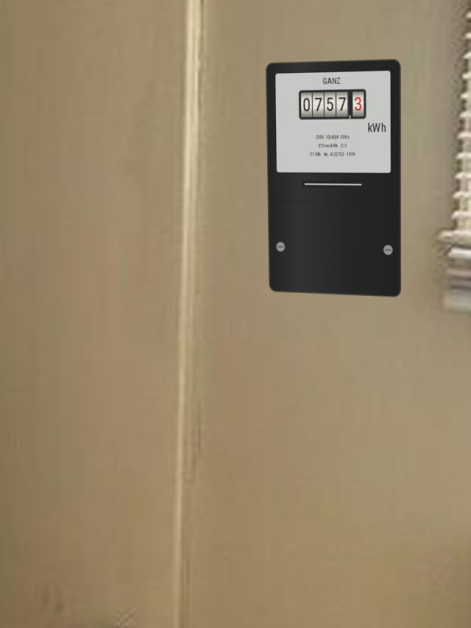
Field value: {"value": 757.3, "unit": "kWh"}
